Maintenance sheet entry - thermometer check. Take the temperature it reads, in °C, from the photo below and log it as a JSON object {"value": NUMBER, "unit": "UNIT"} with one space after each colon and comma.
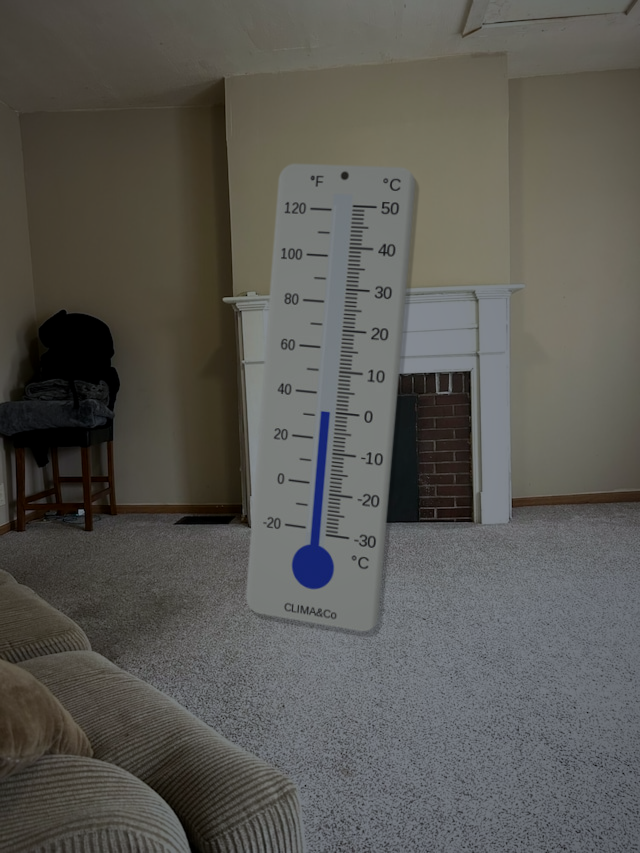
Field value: {"value": 0, "unit": "°C"}
